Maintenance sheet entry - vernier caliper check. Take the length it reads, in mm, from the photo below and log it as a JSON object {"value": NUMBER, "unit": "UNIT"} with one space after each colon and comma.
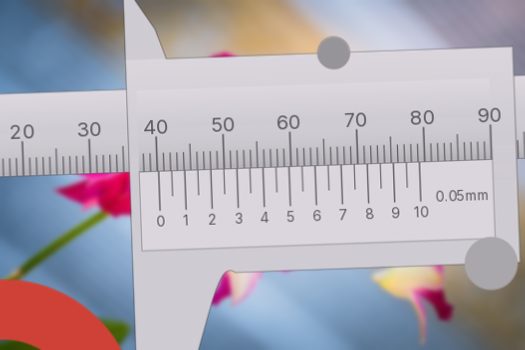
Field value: {"value": 40.2, "unit": "mm"}
